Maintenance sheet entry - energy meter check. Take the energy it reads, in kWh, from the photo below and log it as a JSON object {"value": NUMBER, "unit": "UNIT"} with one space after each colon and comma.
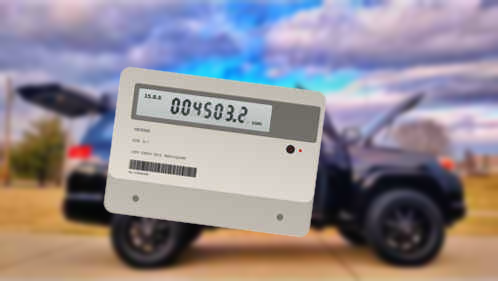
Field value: {"value": 4503.2, "unit": "kWh"}
